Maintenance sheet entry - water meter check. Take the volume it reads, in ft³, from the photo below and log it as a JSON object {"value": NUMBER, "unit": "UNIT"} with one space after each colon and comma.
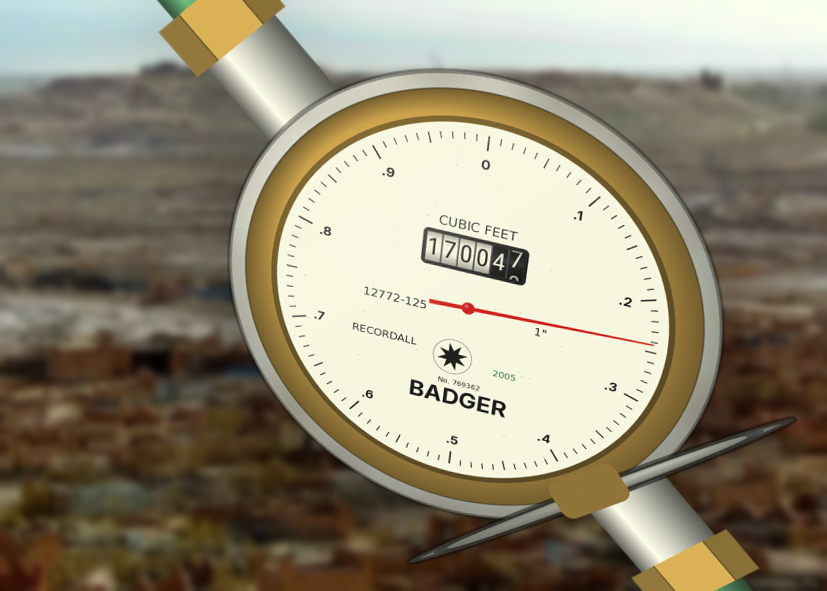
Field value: {"value": 170047.24, "unit": "ft³"}
